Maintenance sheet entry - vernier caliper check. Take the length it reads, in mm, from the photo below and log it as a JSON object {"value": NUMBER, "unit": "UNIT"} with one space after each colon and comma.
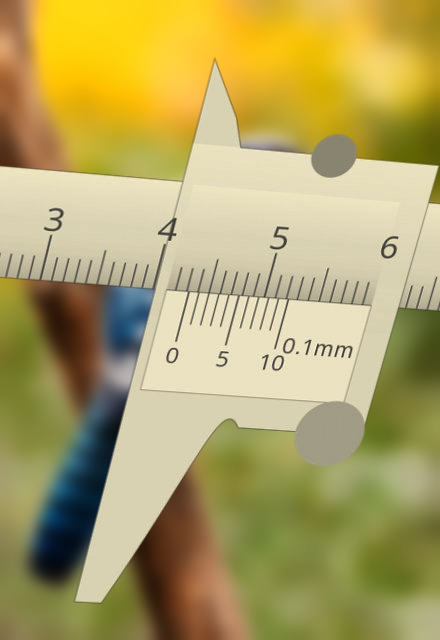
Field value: {"value": 43.2, "unit": "mm"}
